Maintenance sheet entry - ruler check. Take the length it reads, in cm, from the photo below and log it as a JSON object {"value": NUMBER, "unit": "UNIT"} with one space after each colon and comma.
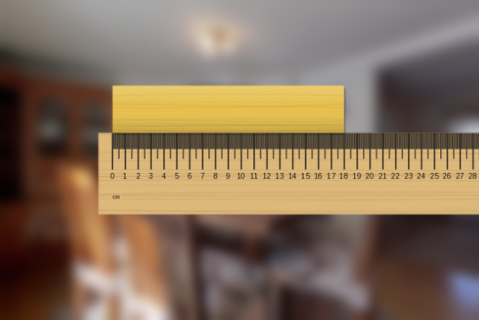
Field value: {"value": 18, "unit": "cm"}
